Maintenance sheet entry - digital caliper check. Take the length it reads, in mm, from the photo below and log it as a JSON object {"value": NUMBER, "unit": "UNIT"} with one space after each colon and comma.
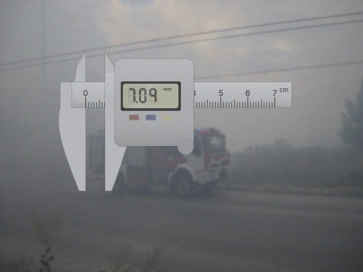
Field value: {"value": 7.09, "unit": "mm"}
